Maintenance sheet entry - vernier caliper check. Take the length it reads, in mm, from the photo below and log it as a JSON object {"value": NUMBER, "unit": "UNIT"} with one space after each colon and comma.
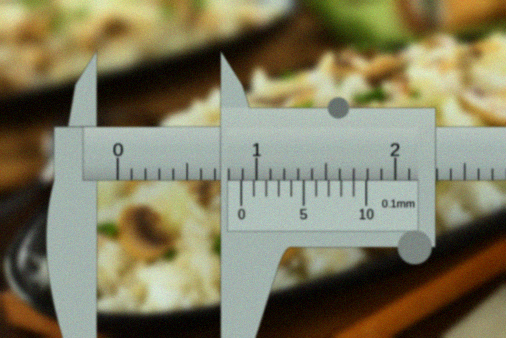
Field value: {"value": 8.9, "unit": "mm"}
